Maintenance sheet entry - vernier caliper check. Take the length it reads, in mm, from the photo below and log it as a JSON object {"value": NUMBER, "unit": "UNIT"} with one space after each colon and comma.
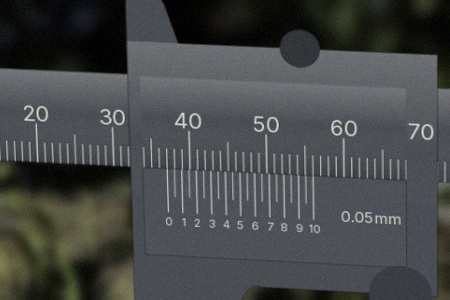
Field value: {"value": 37.0, "unit": "mm"}
